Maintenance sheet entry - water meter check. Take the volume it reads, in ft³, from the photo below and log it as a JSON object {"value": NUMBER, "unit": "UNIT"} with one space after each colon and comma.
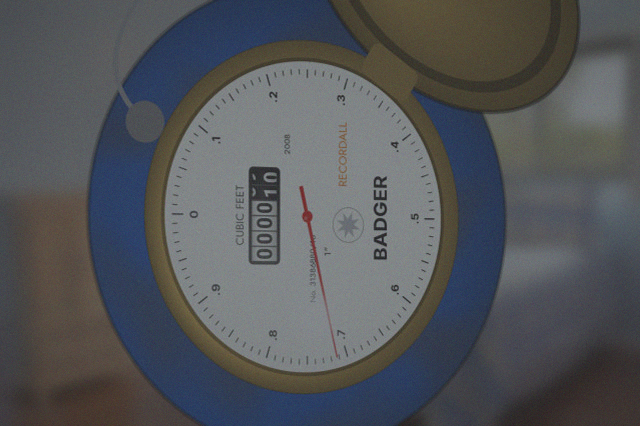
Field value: {"value": 9.71, "unit": "ft³"}
